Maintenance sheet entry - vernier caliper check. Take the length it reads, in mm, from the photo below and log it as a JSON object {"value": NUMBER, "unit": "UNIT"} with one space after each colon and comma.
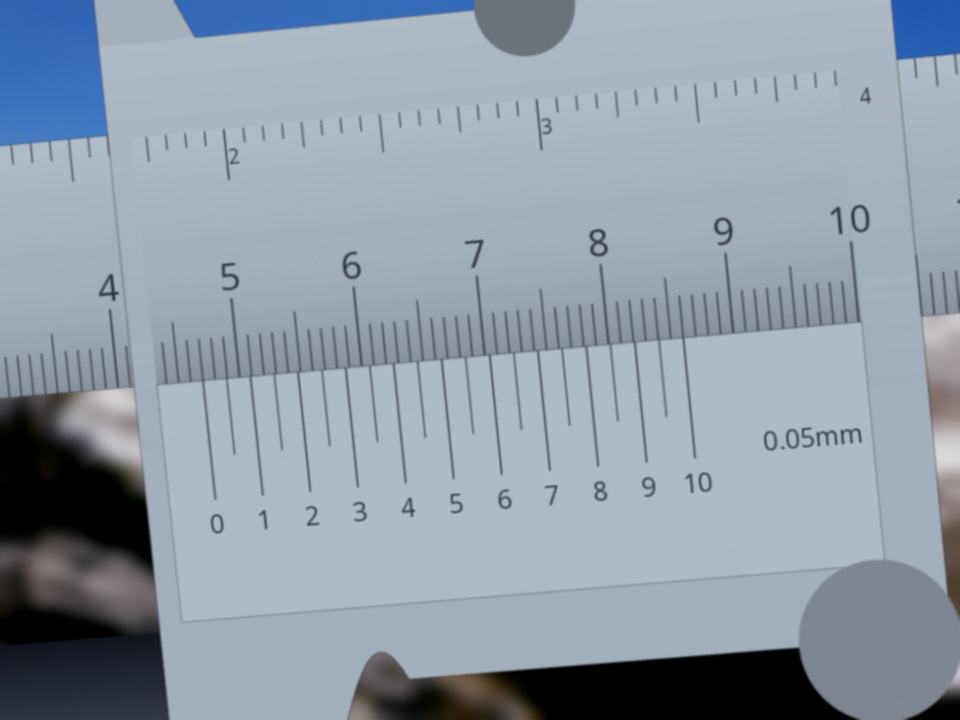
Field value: {"value": 47.0, "unit": "mm"}
